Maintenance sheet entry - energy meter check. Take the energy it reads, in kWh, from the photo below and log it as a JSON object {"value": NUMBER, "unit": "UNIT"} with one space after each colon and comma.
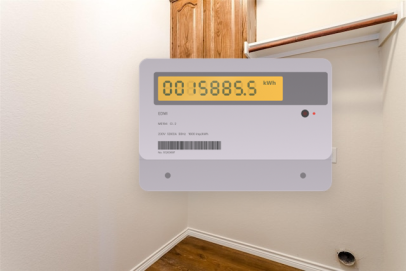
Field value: {"value": 15885.5, "unit": "kWh"}
